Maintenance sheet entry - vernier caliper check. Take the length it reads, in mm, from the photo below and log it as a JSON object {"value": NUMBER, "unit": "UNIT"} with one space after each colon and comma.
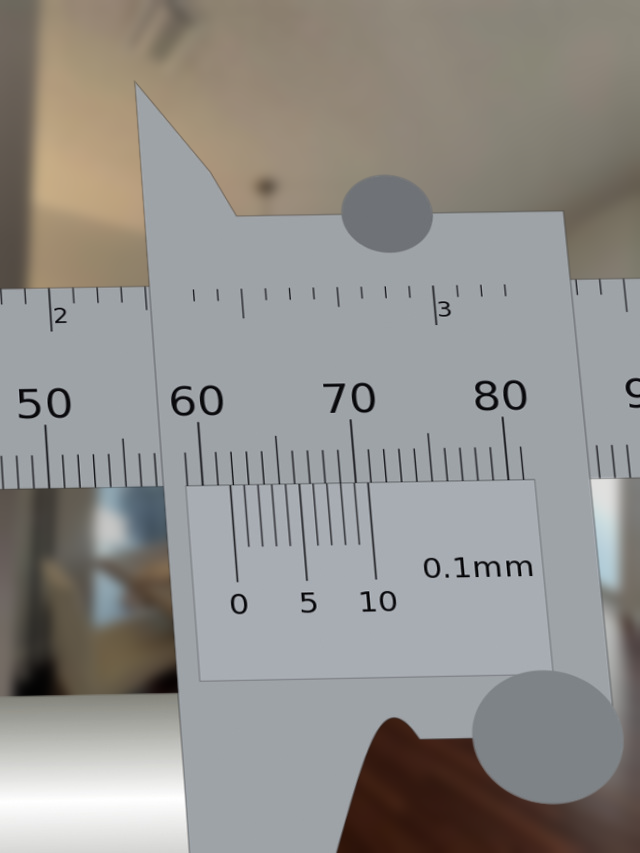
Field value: {"value": 61.8, "unit": "mm"}
